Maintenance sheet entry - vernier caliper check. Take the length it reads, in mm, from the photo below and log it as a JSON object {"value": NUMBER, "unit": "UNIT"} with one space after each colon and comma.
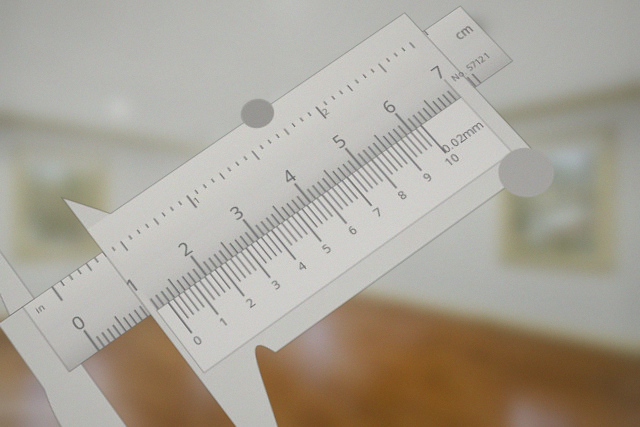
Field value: {"value": 12.8, "unit": "mm"}
